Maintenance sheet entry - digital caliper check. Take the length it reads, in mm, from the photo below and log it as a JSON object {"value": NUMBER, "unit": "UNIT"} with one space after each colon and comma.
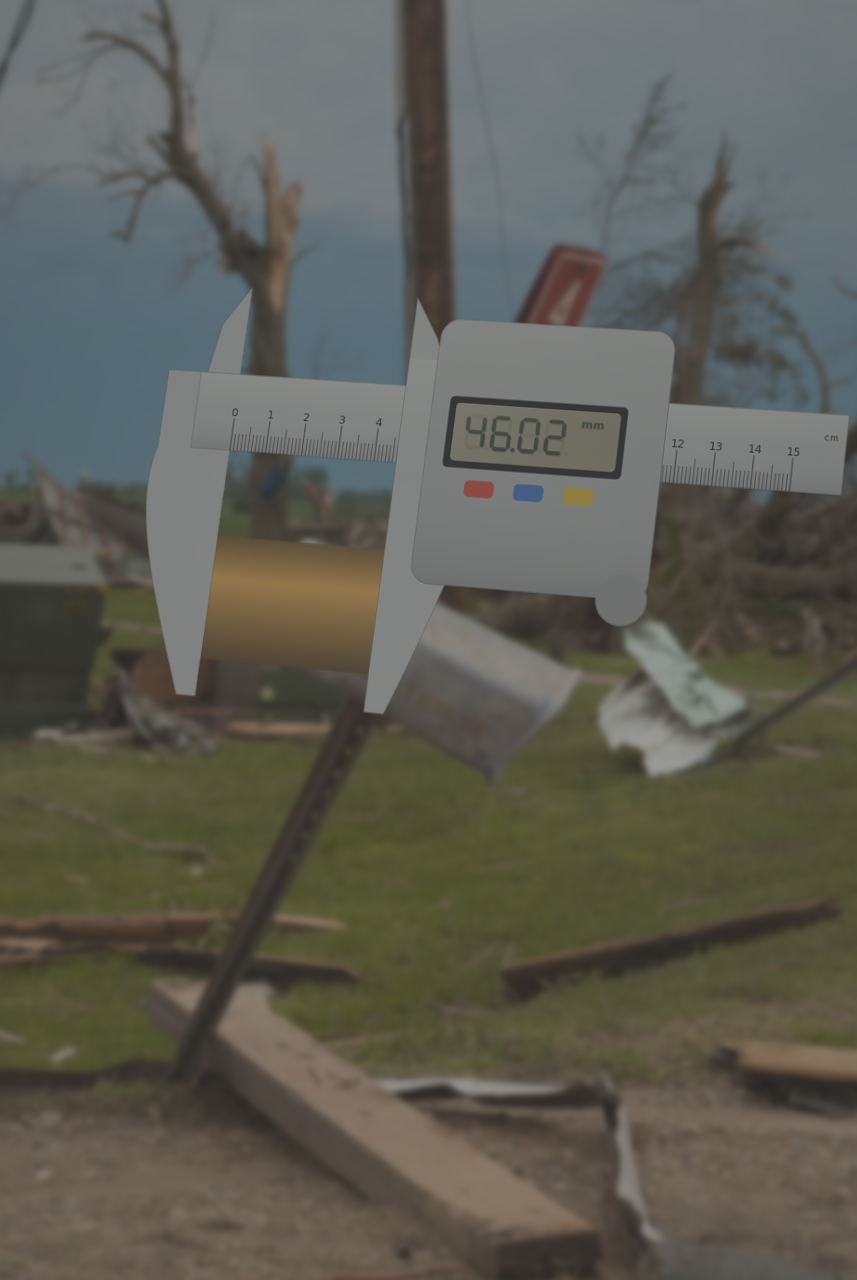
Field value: {"value": 46.02, "unit": "mm"}
